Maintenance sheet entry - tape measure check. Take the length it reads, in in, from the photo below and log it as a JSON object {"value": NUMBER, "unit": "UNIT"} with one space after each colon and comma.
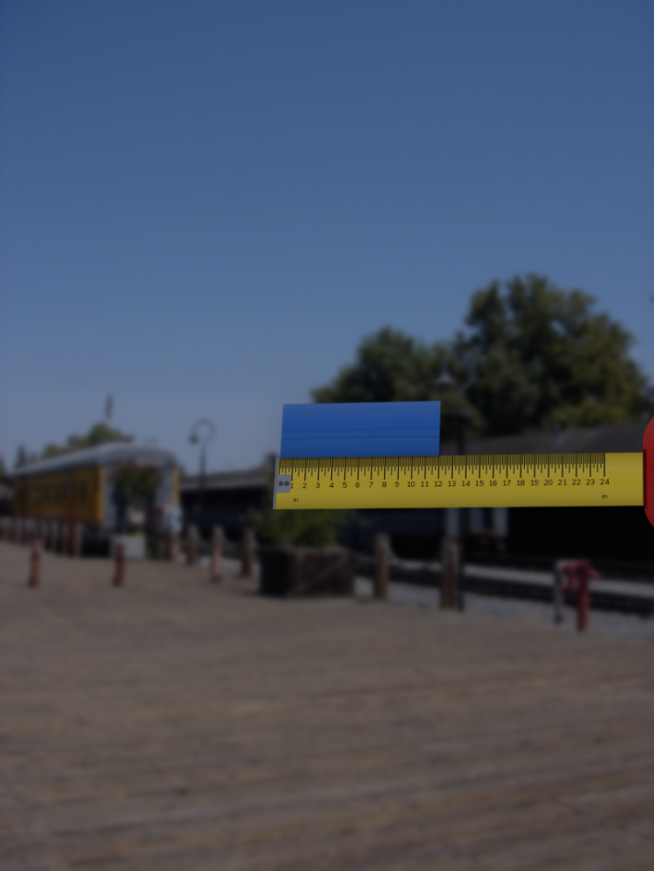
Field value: {"value": 12, "unit": "in"}
